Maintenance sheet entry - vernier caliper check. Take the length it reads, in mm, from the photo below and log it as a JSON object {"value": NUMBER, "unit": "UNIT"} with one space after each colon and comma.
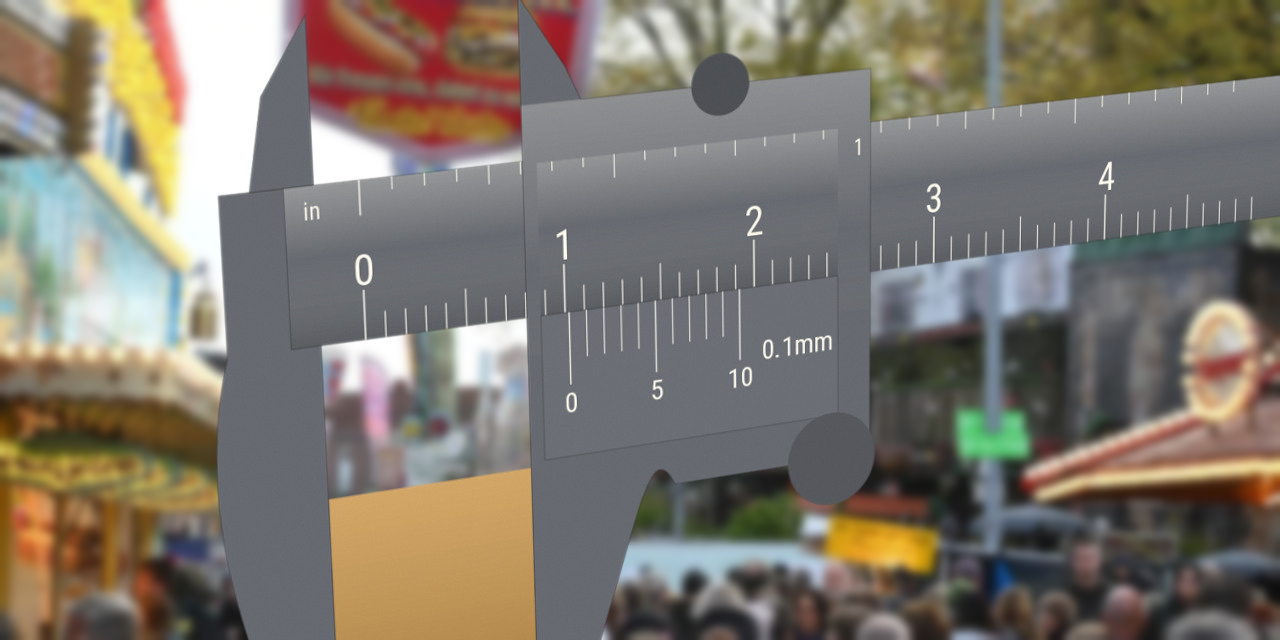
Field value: {"value": 10.2, "unit": "mm"}
